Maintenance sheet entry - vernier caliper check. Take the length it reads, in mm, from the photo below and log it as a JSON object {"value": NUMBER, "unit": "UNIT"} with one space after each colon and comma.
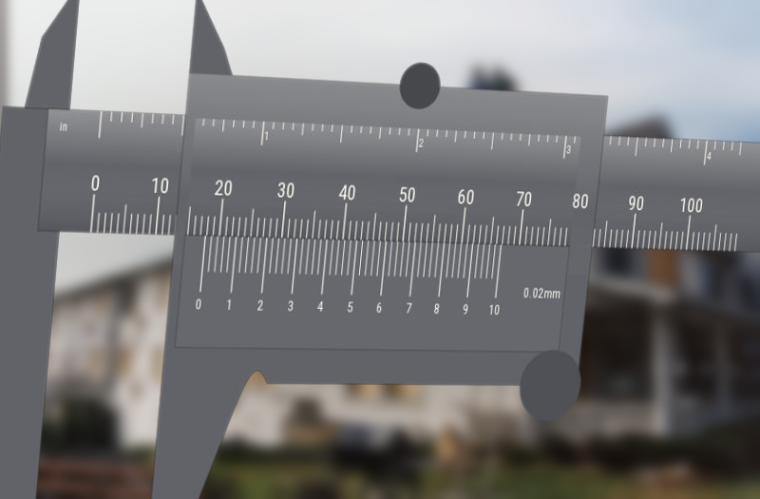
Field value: {"value": 17.8, "unit": "mm"}
